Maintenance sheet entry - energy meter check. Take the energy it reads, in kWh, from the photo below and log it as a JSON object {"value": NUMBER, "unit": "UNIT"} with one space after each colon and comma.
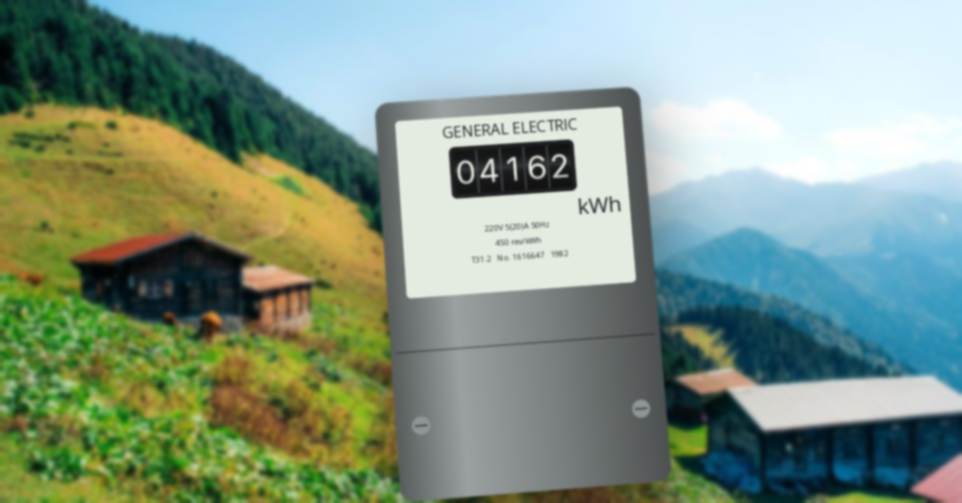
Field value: {"value": 4162, "unit": "kWh"}
